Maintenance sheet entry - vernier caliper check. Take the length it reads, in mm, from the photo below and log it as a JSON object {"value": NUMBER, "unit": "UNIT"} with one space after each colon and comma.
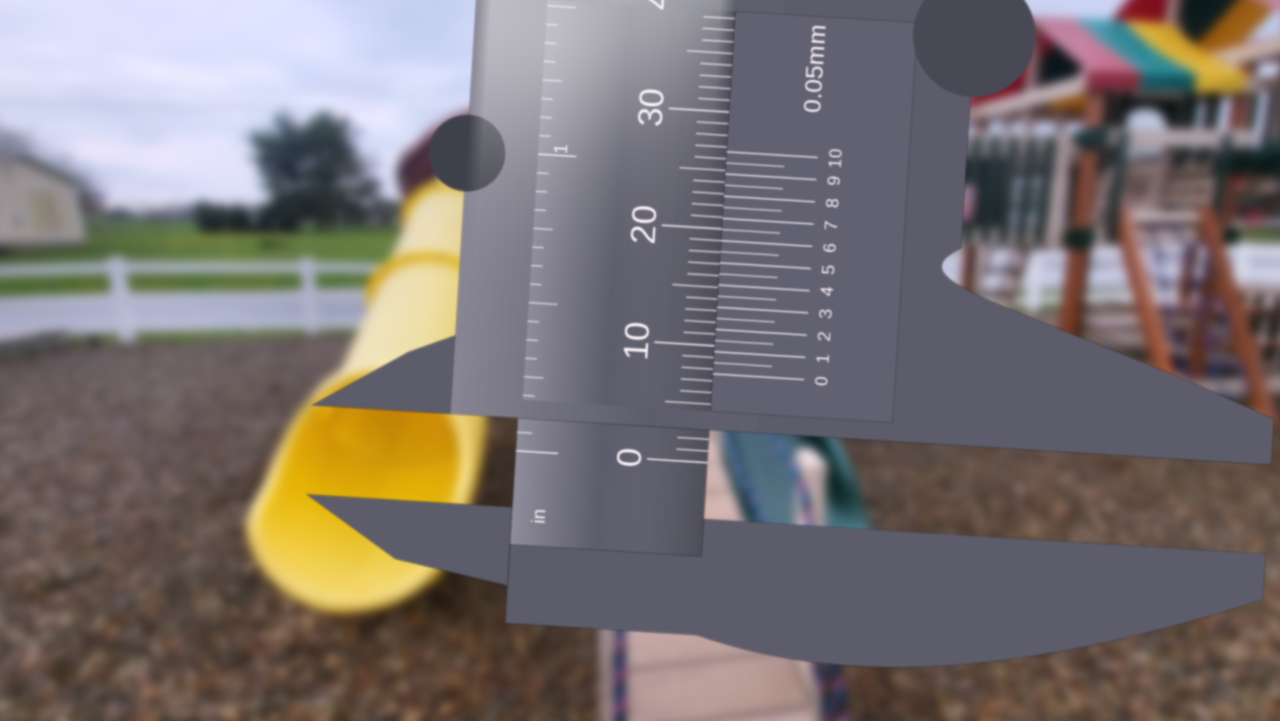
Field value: {"value": 7.6, "unit": "mm"}
